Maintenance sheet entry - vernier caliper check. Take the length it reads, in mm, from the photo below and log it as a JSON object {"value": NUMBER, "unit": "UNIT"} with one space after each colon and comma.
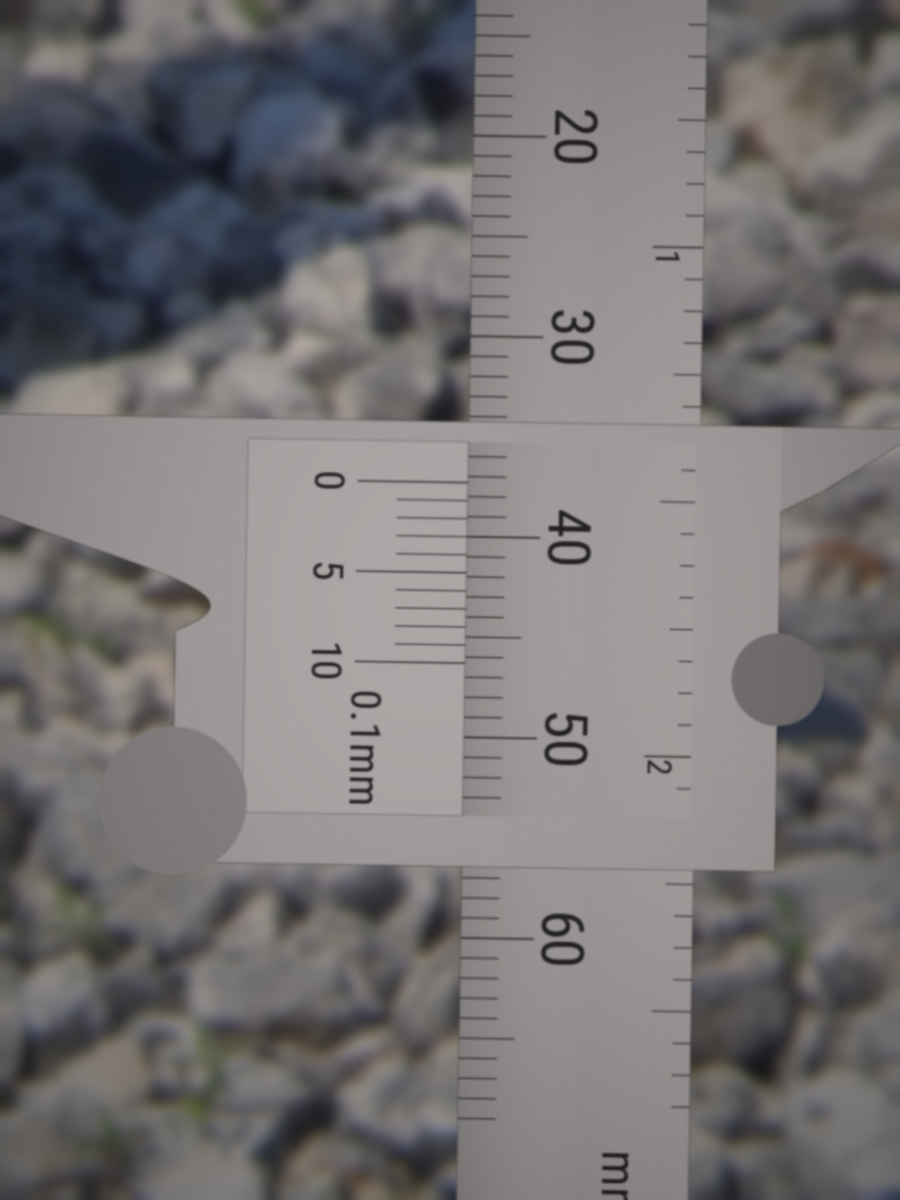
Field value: {"value": 37.3, "unit": "mm"}
